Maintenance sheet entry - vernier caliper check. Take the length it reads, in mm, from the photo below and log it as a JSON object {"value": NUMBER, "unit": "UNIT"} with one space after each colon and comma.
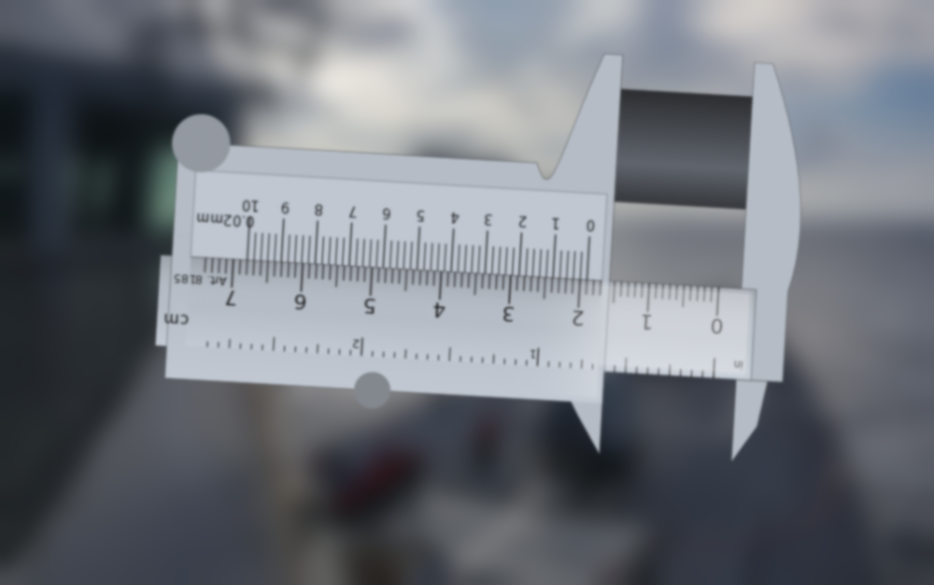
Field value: {"value": 19.0, "unit": "mm"}
